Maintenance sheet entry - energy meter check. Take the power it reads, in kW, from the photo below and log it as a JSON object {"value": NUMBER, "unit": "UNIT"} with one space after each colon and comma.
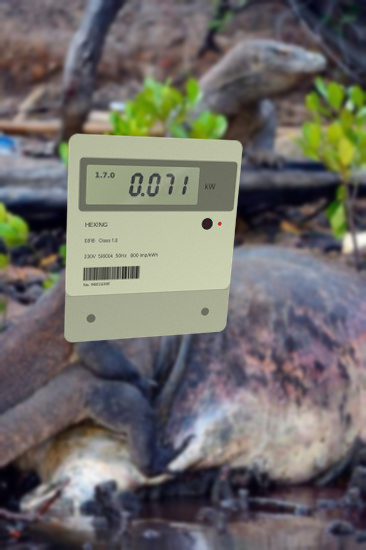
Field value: {"value": 0.071, "unit": "kW"}
